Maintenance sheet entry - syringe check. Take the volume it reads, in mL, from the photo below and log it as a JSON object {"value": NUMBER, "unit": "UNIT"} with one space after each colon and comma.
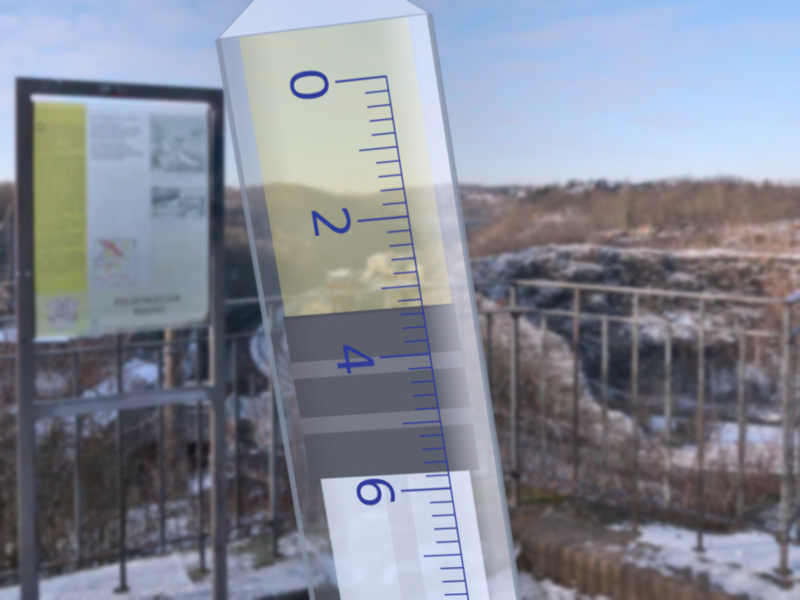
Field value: {"value": 3.3, "unit": "mL"}
